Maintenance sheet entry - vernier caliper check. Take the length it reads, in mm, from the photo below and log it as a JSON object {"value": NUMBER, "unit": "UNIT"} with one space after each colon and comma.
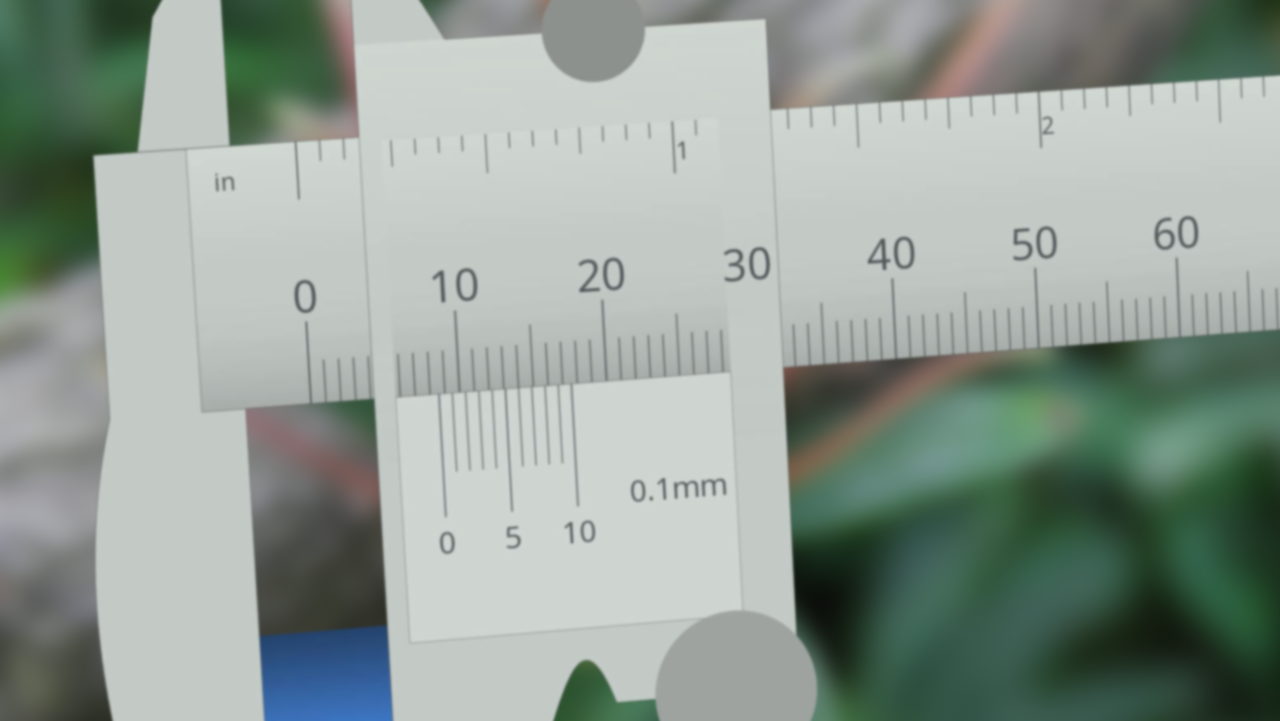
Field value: {"value": 8.6, "unit": "mm"}
